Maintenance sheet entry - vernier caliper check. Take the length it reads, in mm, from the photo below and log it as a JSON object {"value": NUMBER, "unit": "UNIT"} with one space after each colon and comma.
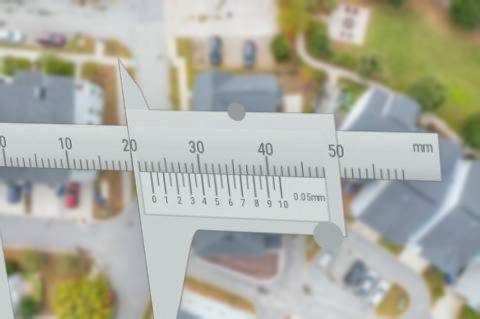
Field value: {"value": 22.6, "unit": "mm"}
